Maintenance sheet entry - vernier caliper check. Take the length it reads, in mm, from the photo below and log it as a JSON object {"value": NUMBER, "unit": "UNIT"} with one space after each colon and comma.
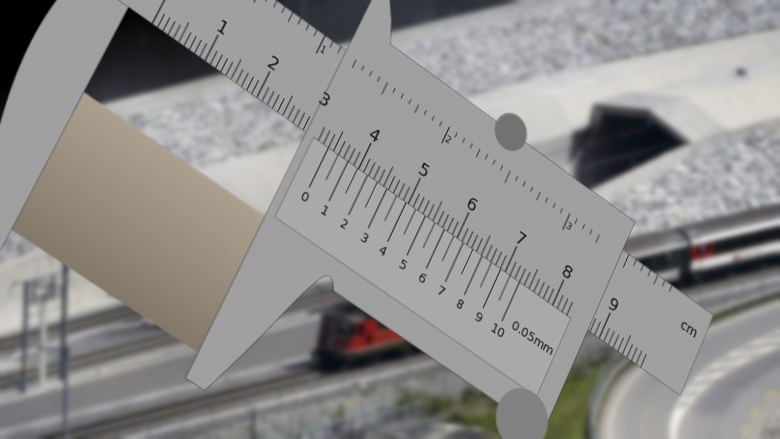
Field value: {"value": 34.0, "unit": "mm"}
